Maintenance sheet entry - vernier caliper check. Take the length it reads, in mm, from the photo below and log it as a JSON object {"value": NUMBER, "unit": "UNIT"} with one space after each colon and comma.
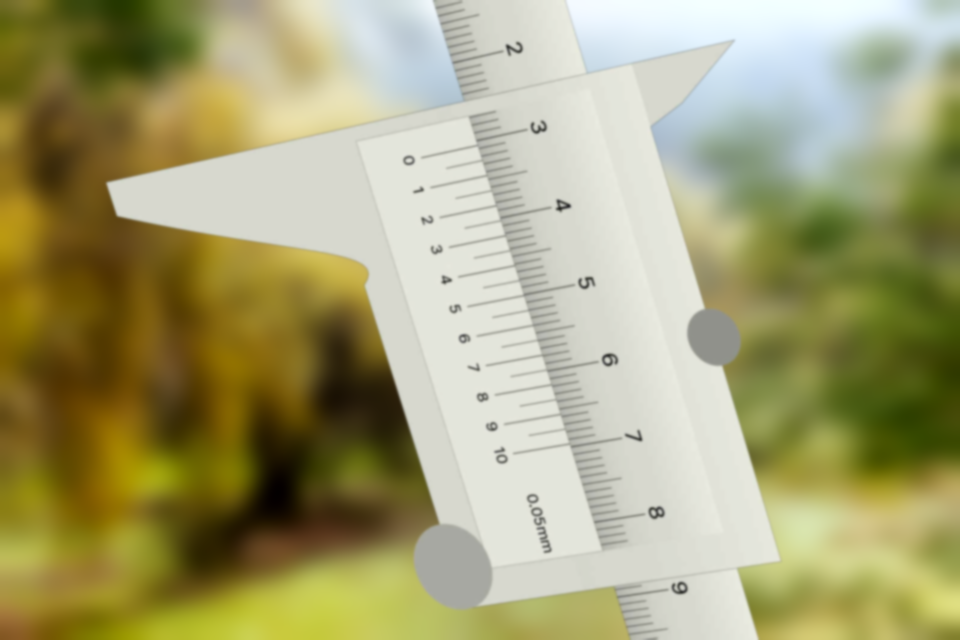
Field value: {"value": 30.6, "unit": "mm"}
